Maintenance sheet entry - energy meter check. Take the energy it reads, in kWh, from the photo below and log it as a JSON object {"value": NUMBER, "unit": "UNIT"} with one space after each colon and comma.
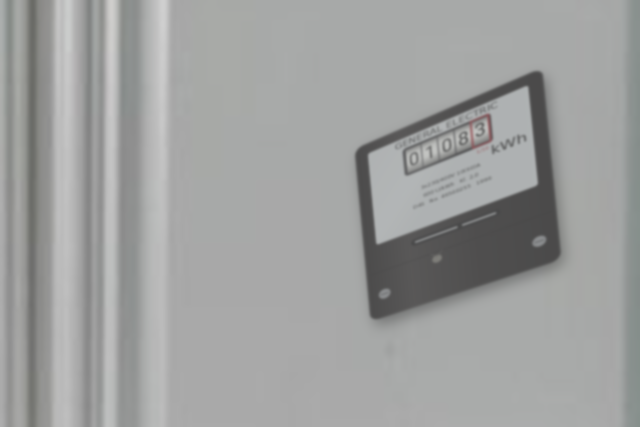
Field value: {"value": 108.3, "unit": "kWh"}
